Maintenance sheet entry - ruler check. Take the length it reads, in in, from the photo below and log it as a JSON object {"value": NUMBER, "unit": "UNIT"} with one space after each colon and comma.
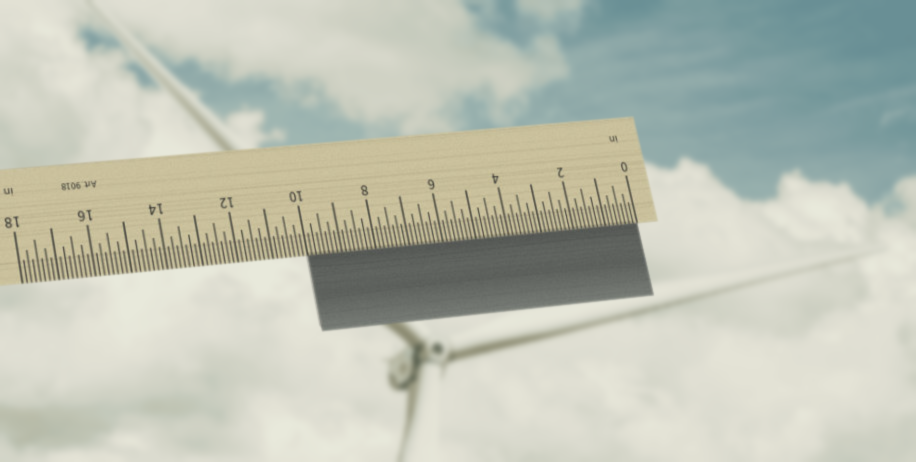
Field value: {"value": 10, "unit": "in"}
